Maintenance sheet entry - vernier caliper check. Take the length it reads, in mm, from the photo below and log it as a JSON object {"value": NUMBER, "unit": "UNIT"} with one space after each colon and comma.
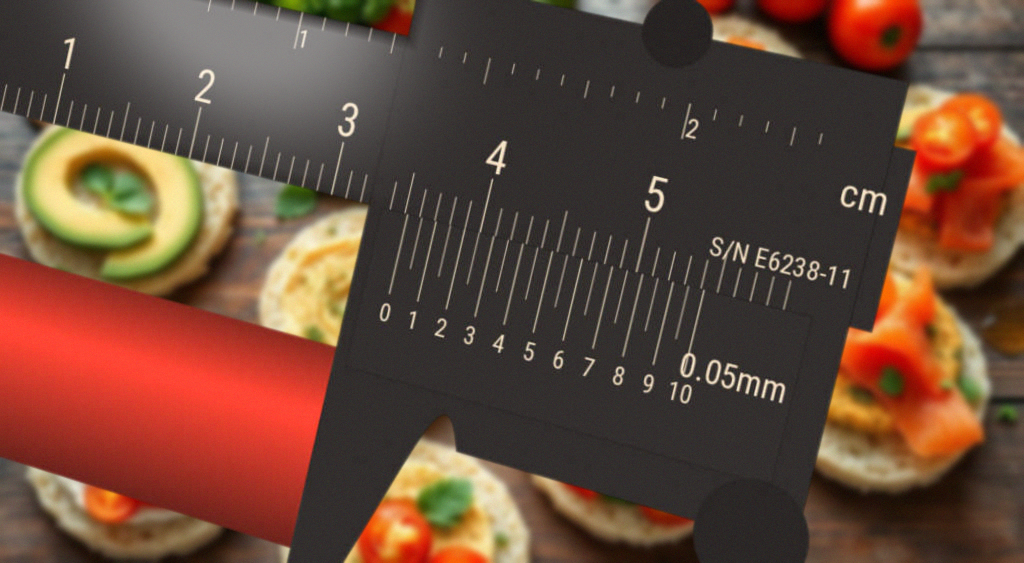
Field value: {"value": 35.2, "unit": "mm"}
